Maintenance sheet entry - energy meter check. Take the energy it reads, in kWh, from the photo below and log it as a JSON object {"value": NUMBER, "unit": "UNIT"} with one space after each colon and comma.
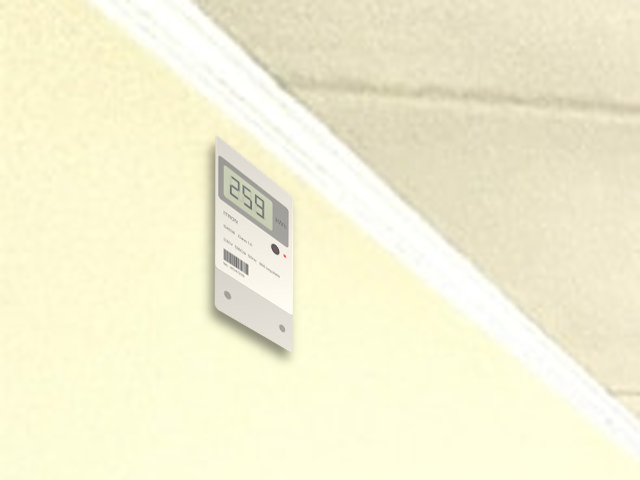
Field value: {"value": 259, "unit": "kWh"}
